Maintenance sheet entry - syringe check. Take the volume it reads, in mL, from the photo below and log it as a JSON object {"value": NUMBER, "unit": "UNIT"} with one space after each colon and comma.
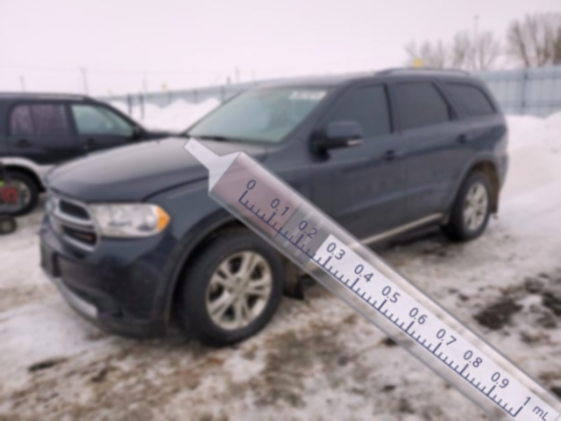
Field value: {"value": 0.14, "unit": "mL"}
